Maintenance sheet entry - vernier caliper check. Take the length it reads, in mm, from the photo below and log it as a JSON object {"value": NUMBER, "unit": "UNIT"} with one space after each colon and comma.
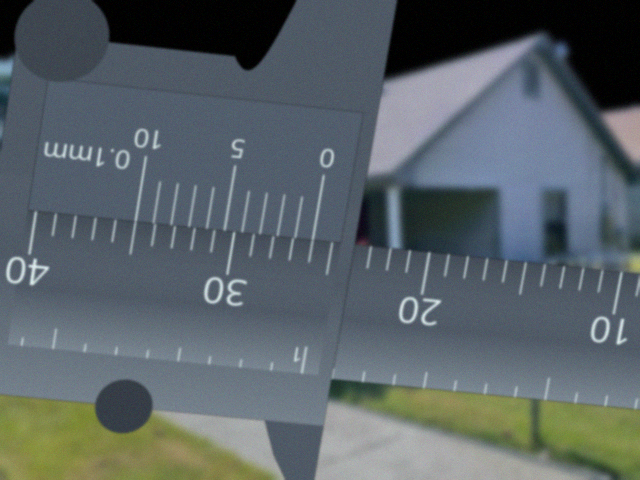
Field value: {"value": 26.0, "unit": "mm"}
